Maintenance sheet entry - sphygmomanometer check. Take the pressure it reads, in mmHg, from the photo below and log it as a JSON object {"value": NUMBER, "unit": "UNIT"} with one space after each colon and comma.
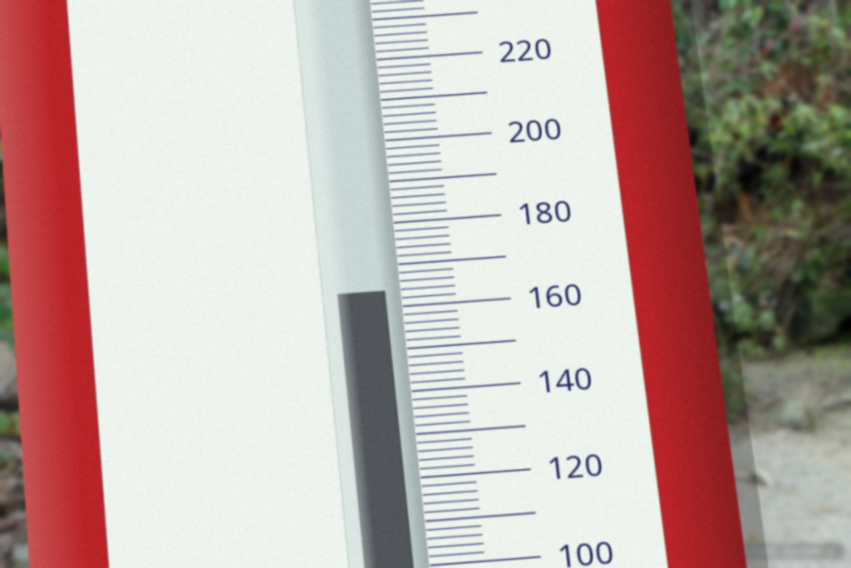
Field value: {"value": 164, "unit": "mmHg"}
